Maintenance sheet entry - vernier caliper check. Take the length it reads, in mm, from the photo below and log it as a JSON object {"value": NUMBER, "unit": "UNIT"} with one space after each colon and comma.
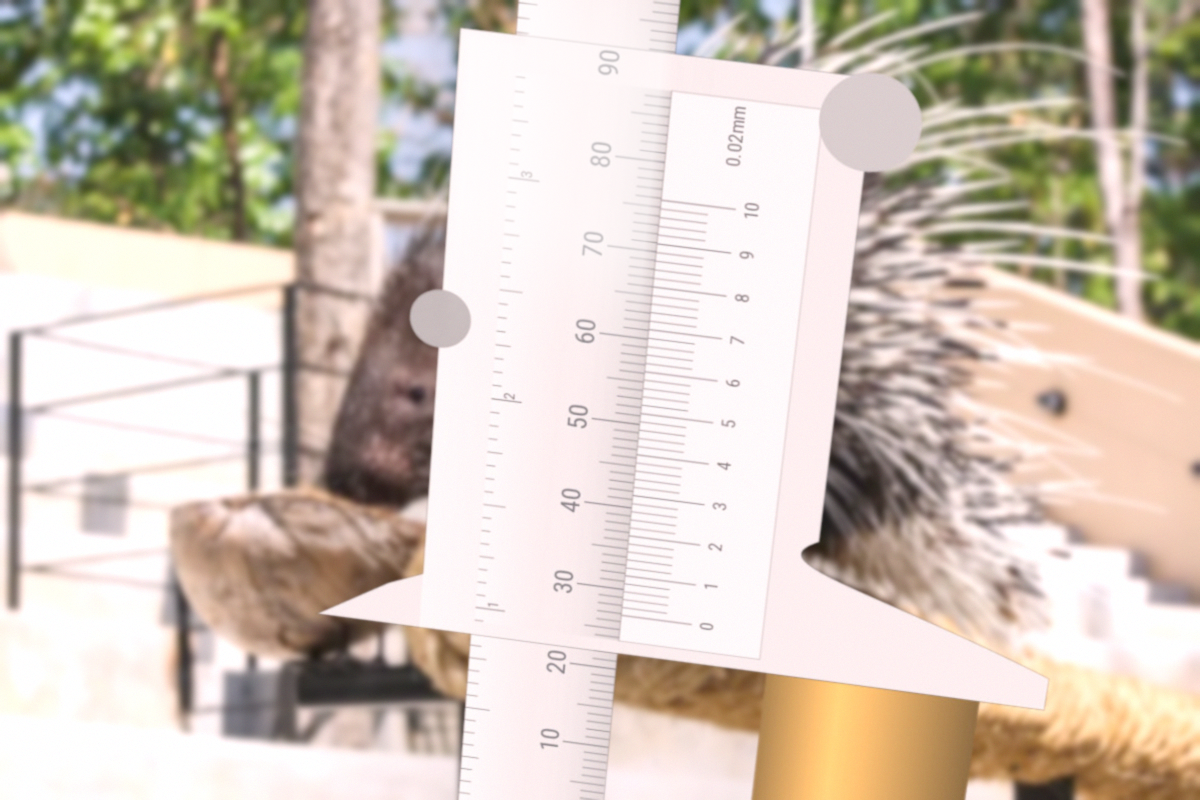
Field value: {"value": 26.8, "unit": "mm"}
